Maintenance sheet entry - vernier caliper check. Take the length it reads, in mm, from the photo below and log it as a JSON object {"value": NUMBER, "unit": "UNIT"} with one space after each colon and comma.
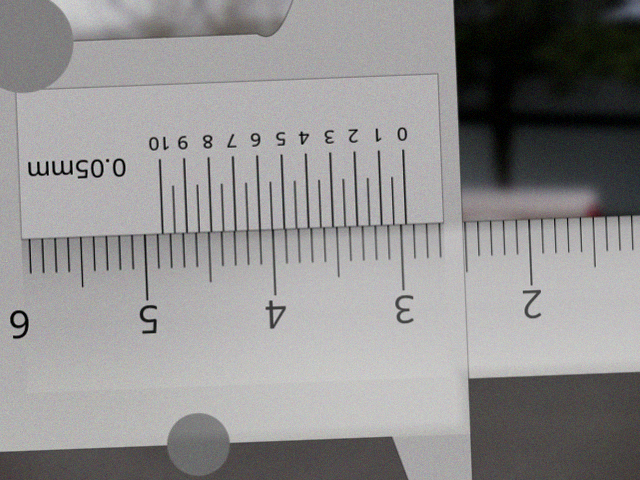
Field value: {"value": 29.6, "unit": "mm"}
